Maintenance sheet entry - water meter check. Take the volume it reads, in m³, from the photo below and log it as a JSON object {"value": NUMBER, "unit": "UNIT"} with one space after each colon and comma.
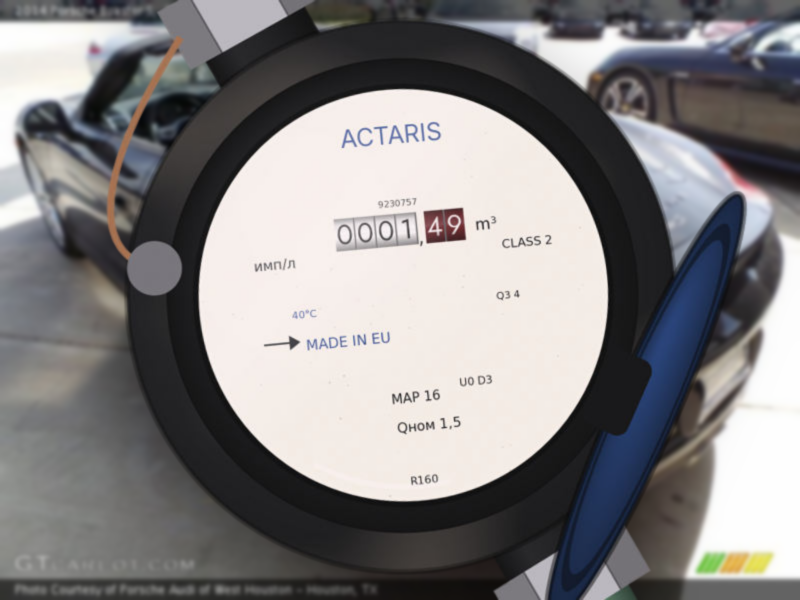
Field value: {"value": 1.49, "unit": "m³"}
